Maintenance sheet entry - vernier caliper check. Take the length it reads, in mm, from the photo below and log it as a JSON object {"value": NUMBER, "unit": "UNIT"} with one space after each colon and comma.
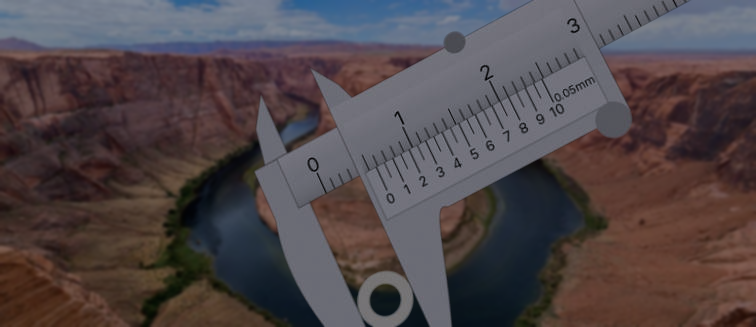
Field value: {"value": 5.8, "unit": "mm"}
